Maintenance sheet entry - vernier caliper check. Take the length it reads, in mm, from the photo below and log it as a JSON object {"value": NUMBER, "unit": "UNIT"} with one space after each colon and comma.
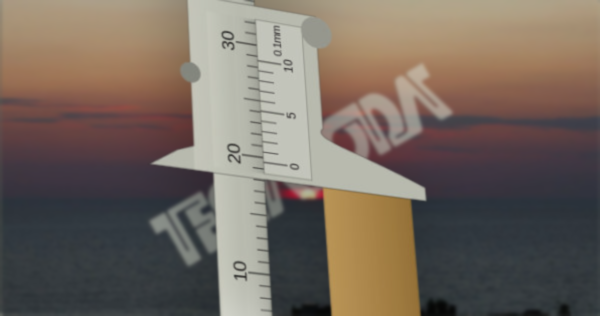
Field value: {"value": 19.6, "unit": "mm"}
